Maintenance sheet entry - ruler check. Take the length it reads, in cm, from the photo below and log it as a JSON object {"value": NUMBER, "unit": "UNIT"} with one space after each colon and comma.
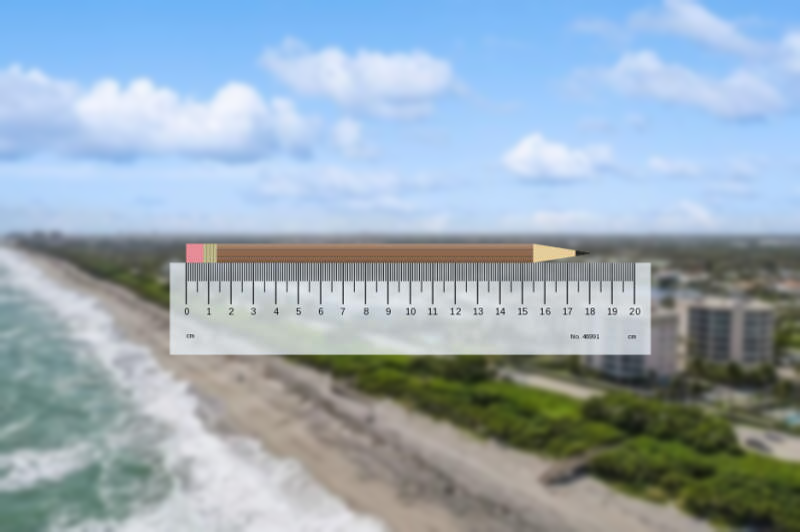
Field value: {"value": 18, "unit": "cm"}
